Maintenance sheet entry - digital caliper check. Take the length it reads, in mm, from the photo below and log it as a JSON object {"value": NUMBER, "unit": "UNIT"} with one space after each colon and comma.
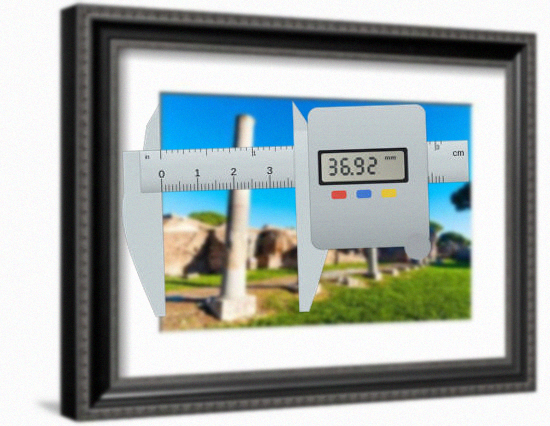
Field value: {"value": 36.92, "unit": "mm"}
